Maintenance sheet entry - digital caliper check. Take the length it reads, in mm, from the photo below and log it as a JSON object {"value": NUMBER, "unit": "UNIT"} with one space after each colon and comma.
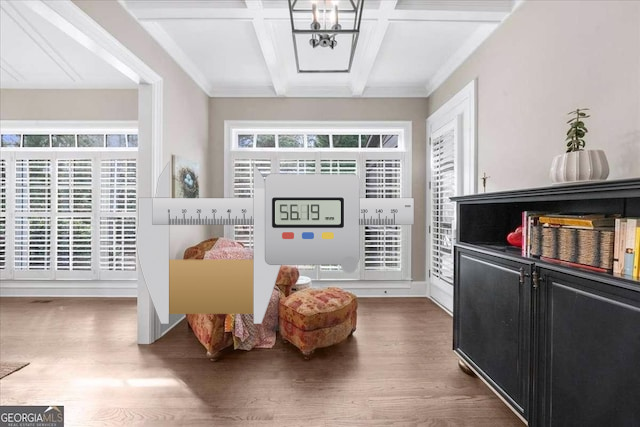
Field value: {"value": 56.19, "unit": "mm"}
